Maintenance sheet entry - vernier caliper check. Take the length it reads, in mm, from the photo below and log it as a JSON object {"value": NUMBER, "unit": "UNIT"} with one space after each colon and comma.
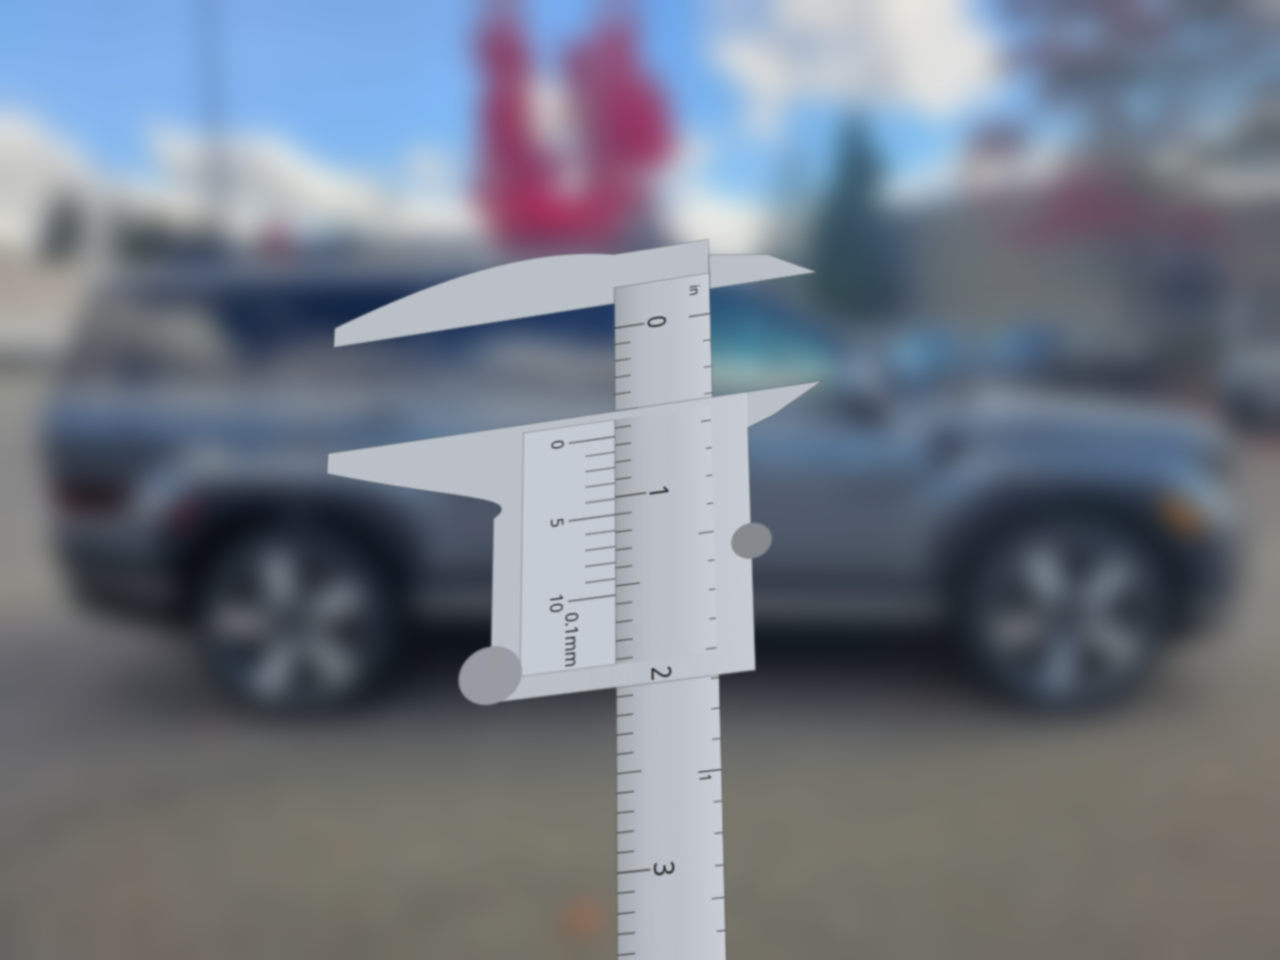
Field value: {"value": 6.5, "unit": "mm"}
